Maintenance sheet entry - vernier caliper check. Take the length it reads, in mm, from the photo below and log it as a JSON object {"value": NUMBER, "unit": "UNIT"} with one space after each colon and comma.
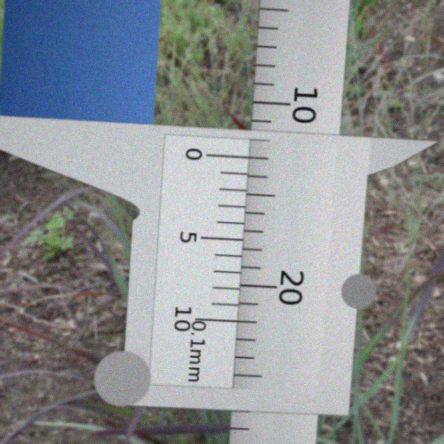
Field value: {"value": 13.0, "unit": "mm"}
